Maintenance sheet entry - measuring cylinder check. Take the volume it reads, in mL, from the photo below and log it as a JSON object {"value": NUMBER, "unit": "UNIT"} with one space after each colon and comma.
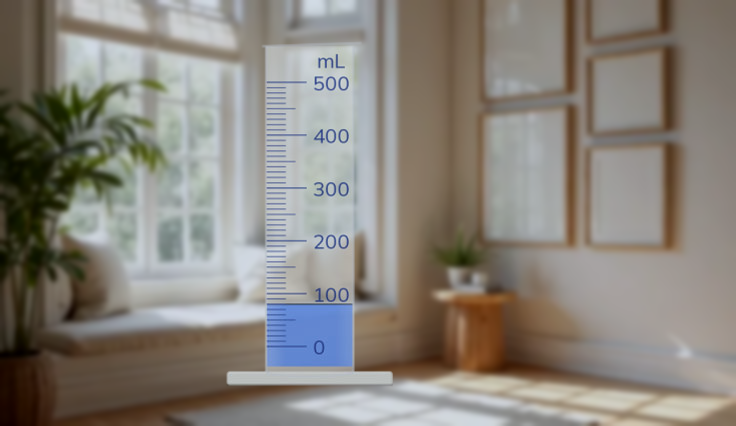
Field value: {"value": 80, "unit": "mL"}
